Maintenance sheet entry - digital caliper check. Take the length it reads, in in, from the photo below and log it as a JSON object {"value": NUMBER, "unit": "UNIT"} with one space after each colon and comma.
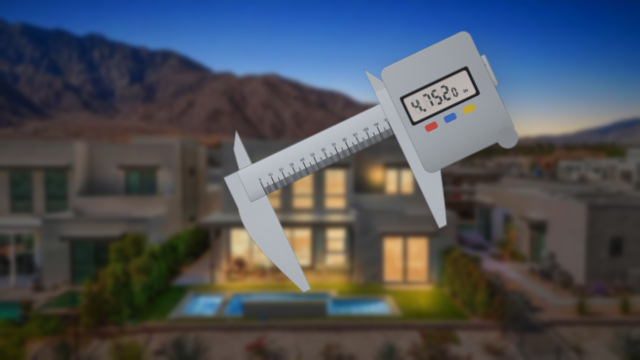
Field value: {"value": 4.7520, "unit": "in"}
